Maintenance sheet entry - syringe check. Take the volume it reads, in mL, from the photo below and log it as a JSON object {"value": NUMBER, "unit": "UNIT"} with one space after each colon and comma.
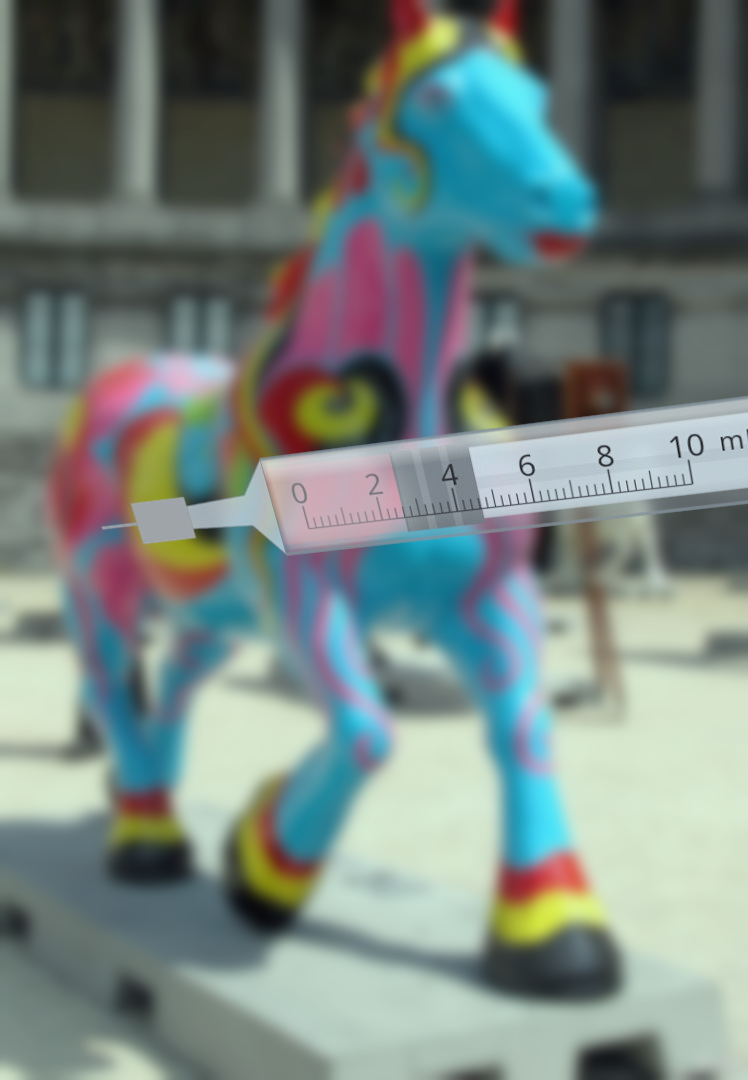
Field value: {"value": 2.6, "unit": "mL"}
